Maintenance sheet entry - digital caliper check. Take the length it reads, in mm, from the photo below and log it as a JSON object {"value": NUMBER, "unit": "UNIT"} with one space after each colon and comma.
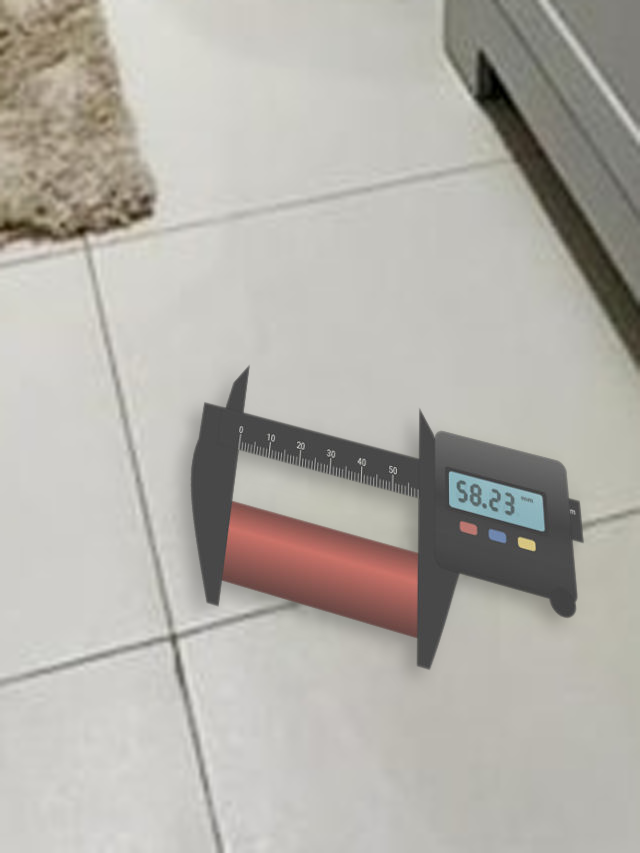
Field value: {"value": 58.23, "unit": "mm"}
